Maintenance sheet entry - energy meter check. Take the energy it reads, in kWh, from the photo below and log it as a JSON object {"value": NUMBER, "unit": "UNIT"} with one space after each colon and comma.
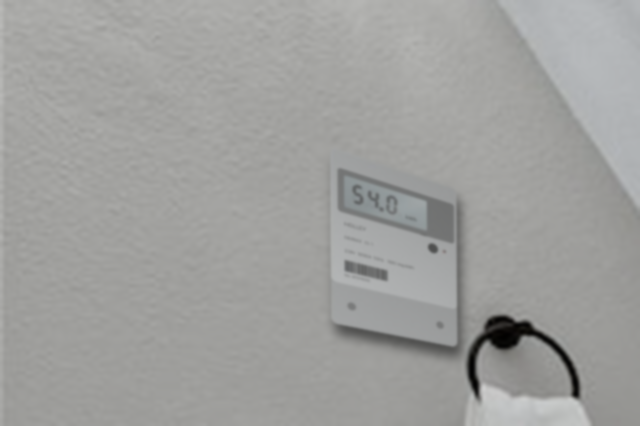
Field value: {"value": 54.0, "unit": "kWh"}
